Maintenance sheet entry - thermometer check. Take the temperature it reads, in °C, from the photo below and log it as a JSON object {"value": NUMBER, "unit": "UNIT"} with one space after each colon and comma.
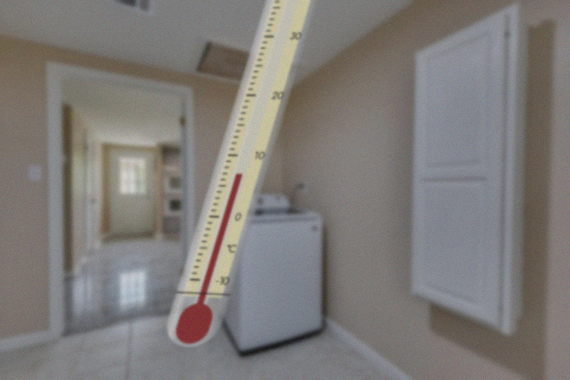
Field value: {"value": 7, "unit": "°C"}
